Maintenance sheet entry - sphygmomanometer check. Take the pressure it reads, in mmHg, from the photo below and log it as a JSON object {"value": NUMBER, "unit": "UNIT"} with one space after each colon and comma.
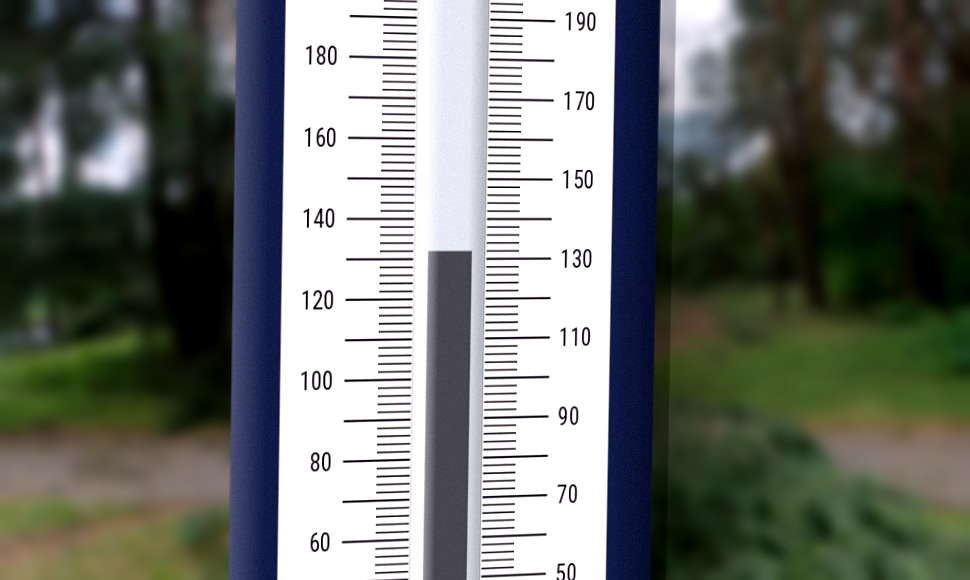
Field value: {"value": 132, "unit": "mmHg"}
